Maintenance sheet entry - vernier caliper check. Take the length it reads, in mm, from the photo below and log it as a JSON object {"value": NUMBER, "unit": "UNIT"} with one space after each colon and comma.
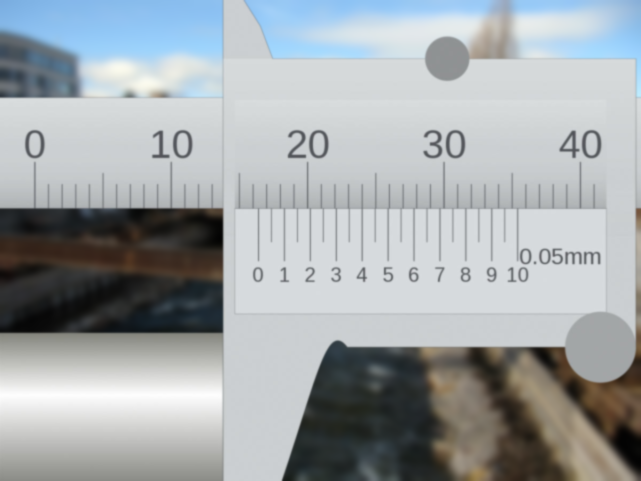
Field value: {"value": 16.4, "unit": "mm"}
